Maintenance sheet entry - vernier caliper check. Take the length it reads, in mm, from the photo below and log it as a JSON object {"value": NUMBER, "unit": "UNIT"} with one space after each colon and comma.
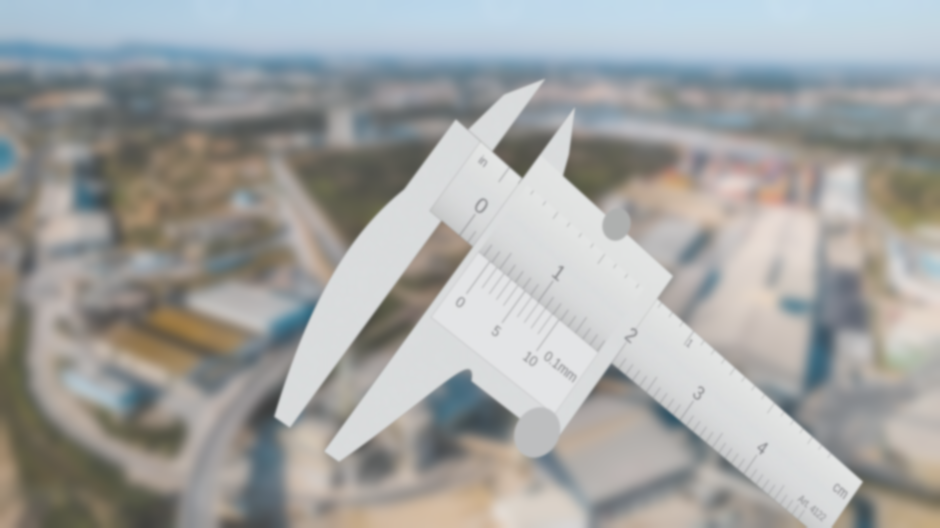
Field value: {"value": 3.8, "unit": "mm"}
